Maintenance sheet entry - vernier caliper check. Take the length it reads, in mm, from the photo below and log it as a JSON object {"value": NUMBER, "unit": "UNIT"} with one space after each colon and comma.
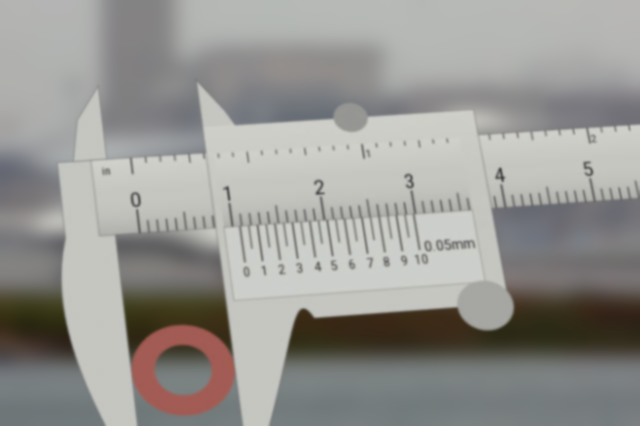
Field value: {"value": 10.8, "unit": "mm"}
